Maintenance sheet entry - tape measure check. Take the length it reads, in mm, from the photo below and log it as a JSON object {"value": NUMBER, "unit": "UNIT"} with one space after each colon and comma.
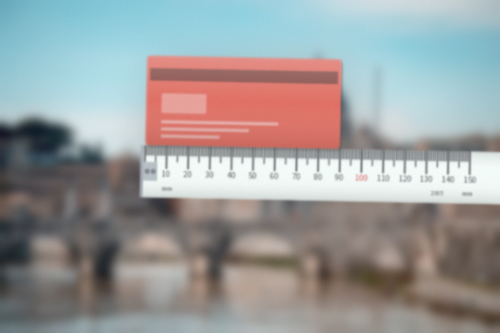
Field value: {"value": 90, "unit": "mm"}
